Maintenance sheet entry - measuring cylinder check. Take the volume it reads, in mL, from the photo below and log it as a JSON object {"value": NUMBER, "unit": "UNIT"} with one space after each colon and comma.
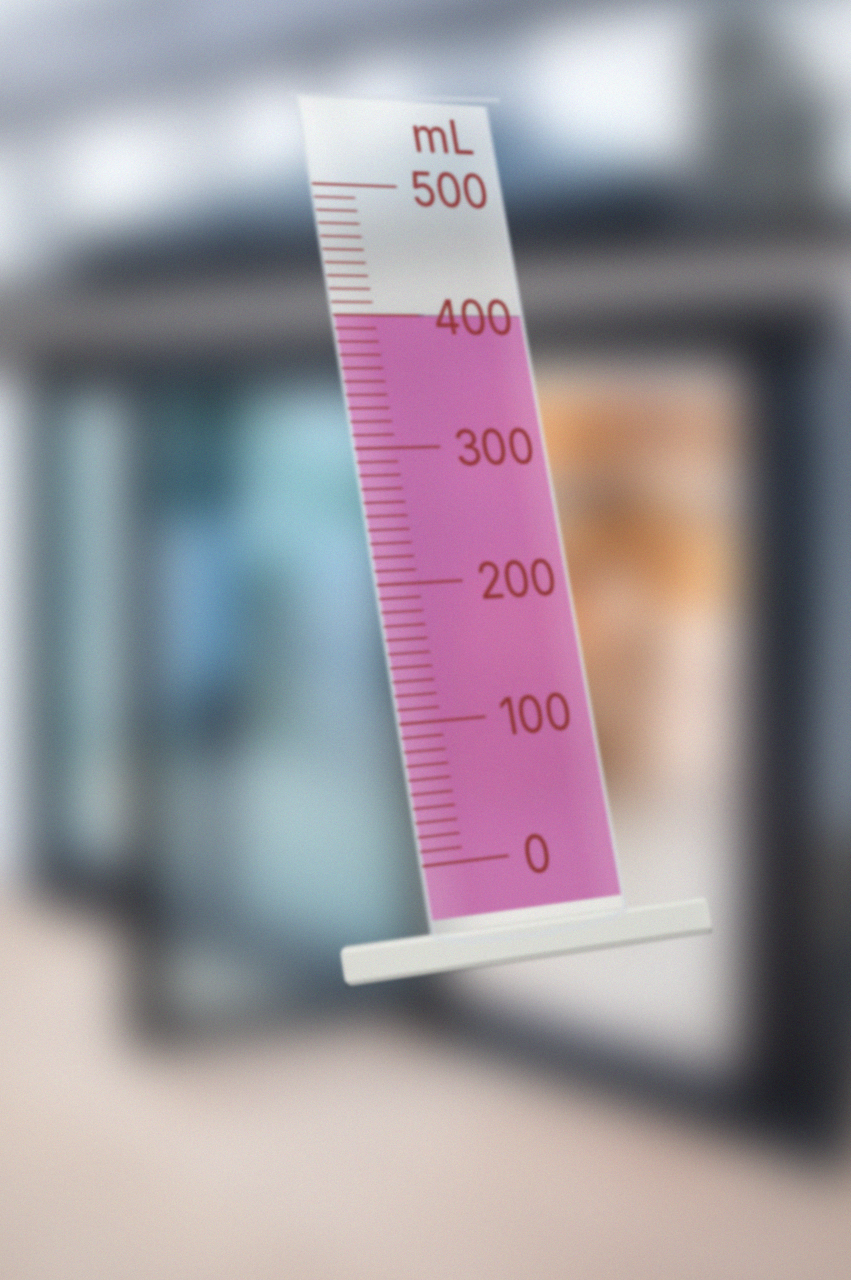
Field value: {"value": 400, "unit": "mL"}
